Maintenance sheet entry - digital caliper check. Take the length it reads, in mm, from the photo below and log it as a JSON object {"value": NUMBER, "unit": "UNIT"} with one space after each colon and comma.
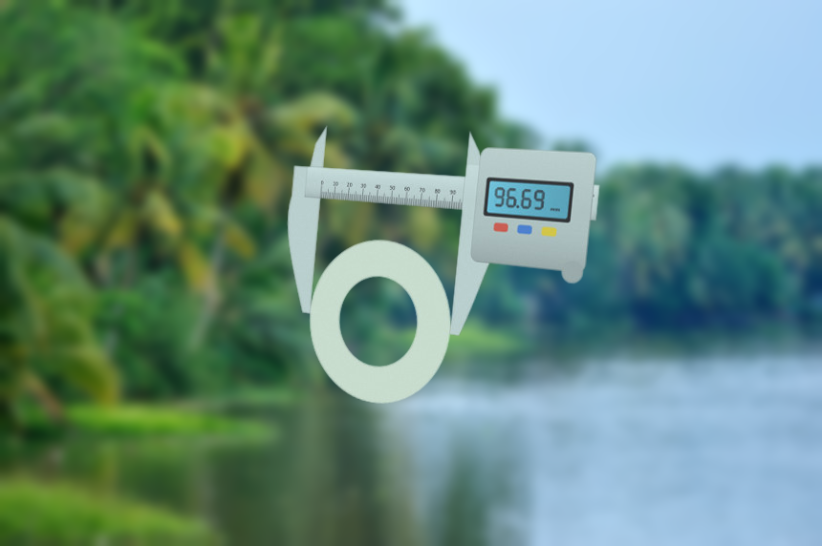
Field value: {"value": 96.69, "unit": "mm"}
